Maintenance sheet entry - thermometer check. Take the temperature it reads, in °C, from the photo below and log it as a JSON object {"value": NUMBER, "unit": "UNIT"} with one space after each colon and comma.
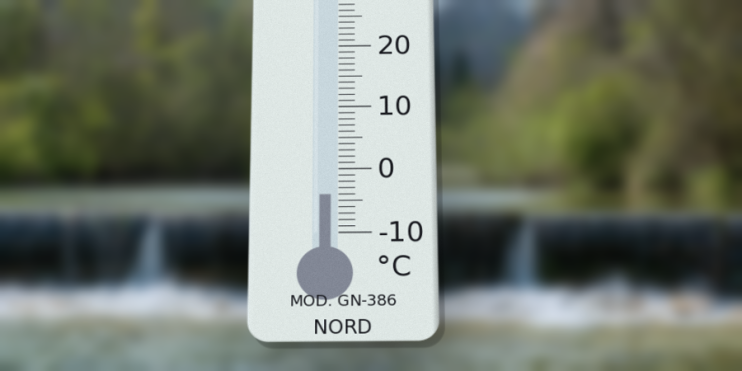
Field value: {"value": -4, "unit": "°C"}
